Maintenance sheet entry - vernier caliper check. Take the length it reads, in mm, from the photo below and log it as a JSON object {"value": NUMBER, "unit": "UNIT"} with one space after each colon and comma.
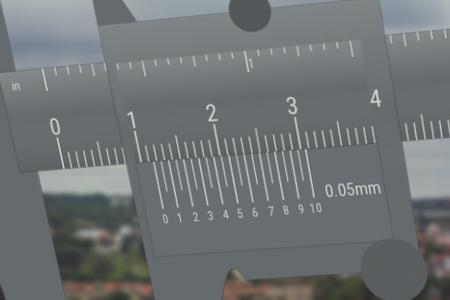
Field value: {"value": 11.6, "unit": "mm"}
